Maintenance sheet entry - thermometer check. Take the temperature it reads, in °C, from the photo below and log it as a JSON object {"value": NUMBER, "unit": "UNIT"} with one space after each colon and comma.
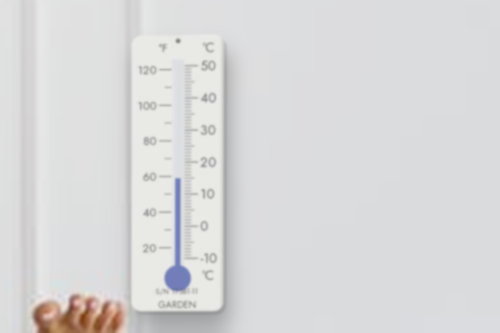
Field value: {"value": 15, "unit": "°C"}
